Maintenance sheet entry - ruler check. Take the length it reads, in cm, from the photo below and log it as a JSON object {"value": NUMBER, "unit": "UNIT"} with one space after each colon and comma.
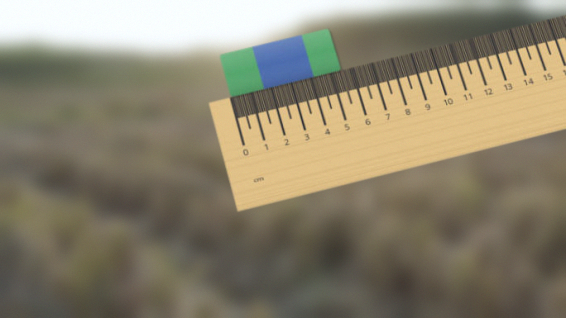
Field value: {"value": 5.5, "unit": "cm"}
